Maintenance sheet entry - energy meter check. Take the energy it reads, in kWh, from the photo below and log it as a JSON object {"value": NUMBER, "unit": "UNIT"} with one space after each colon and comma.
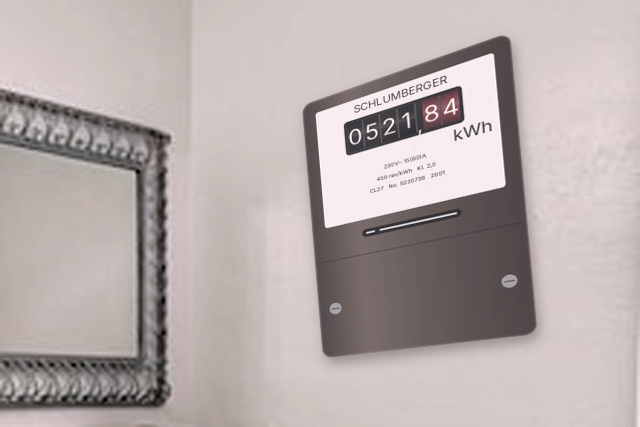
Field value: {"value": 521.84, "unit": "kWh"}
